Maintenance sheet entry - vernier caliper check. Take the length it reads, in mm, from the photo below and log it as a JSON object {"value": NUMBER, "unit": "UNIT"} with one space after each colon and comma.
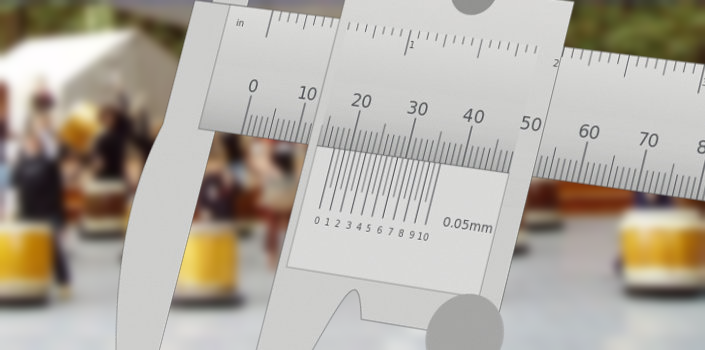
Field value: {"value": 17.2, "unit": "mm"}
